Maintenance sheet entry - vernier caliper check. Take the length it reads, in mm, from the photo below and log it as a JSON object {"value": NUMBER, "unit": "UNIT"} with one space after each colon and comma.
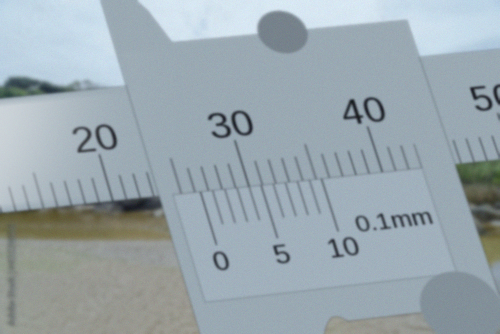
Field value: {"value": 26.4, "unit": "mm"}
